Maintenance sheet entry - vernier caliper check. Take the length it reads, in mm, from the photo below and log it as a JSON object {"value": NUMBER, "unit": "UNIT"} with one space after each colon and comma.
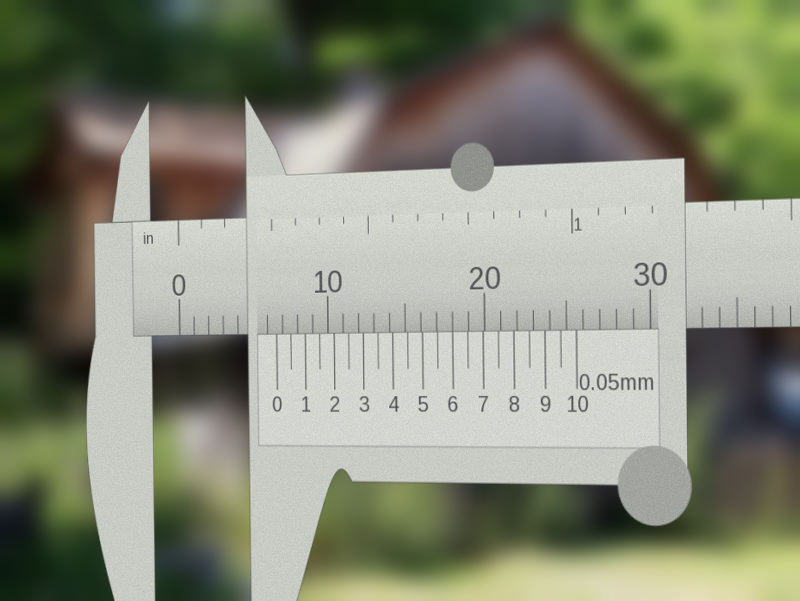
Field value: {"value": 6.6, "unit": "mm"}
